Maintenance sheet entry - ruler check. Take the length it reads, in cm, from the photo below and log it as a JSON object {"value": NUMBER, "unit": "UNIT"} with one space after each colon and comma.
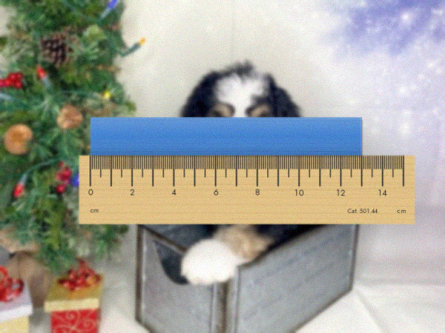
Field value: {"value": 13, "unit": "cm"}
